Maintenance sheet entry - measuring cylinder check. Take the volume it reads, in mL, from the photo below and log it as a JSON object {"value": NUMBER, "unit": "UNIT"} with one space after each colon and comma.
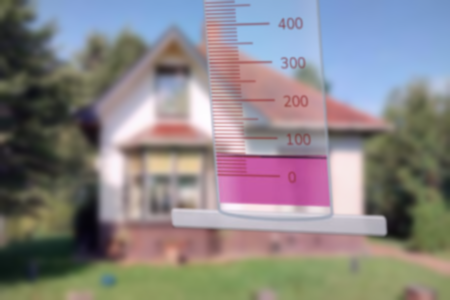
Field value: {"value": 50, "unit": "mL"}
